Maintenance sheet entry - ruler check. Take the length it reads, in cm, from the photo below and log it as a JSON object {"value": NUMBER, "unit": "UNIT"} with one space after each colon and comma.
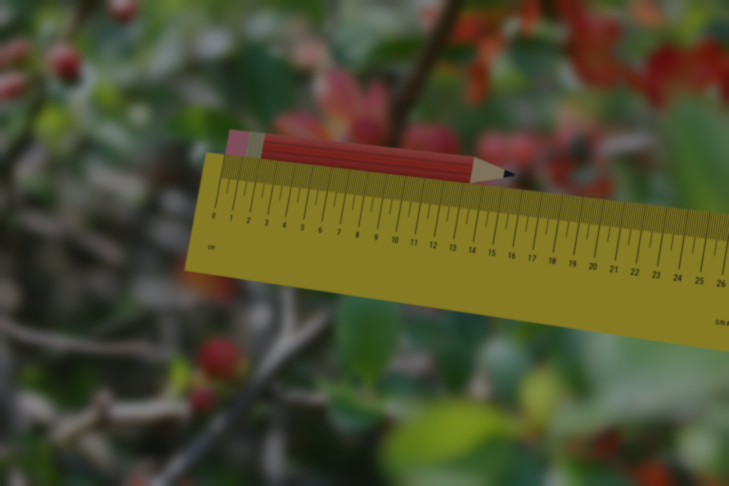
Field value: {"value": 15.5, "unit": "cm"}
